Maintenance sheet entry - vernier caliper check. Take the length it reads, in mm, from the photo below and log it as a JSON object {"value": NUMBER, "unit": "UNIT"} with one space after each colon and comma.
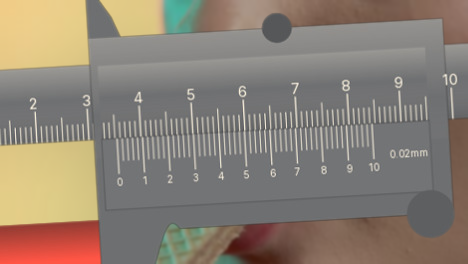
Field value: {"value": 35.4, "unit": "mm"}
